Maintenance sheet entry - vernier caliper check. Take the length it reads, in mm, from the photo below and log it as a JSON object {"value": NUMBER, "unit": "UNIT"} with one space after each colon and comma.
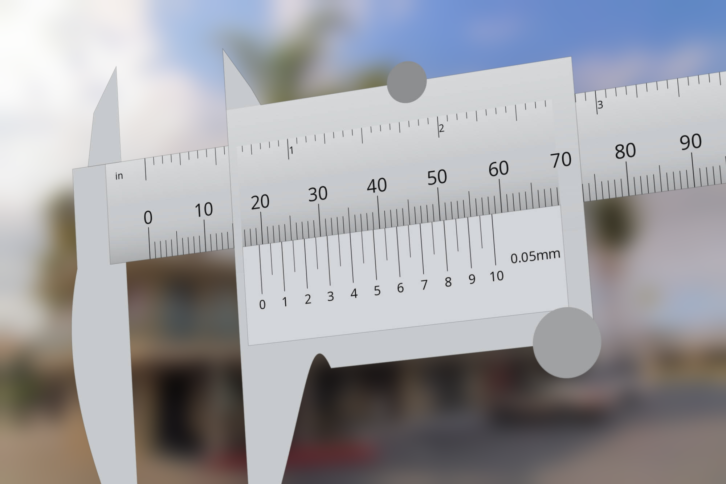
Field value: {"value": 19.4, "unit": "mm"}
